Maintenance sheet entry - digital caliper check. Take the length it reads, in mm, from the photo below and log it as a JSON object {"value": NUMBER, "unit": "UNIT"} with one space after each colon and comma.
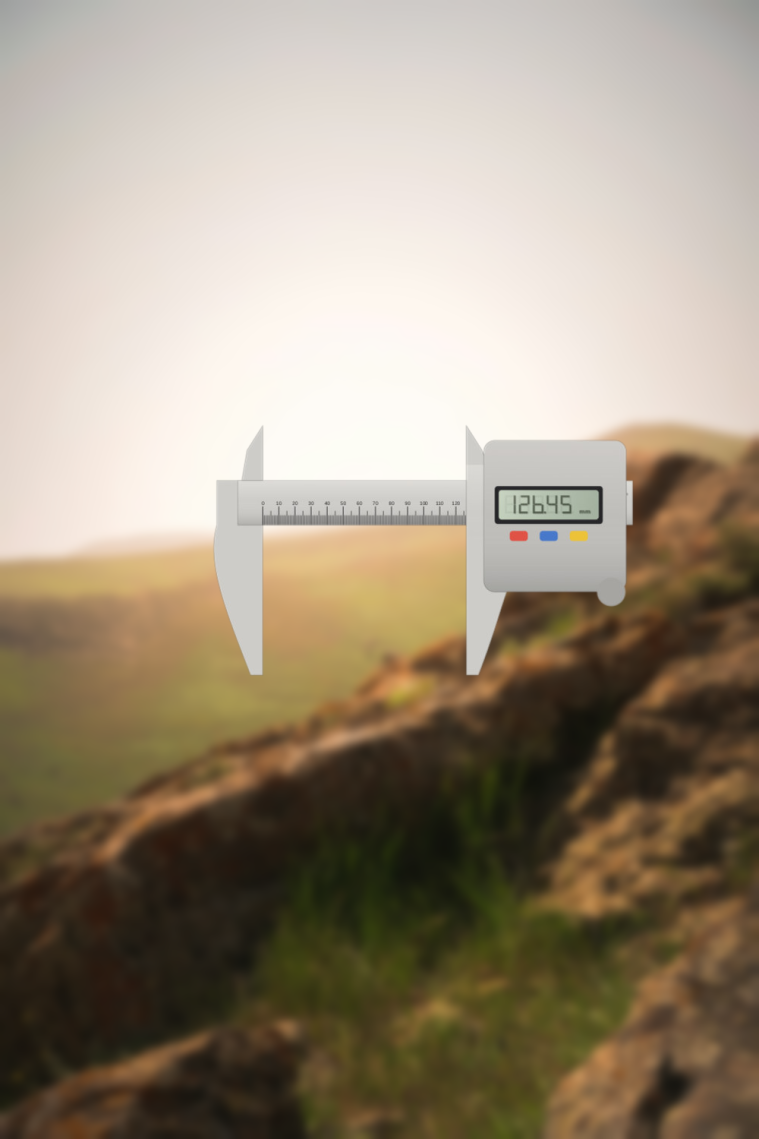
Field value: {"value": 126.45, "unit": "mm"}
